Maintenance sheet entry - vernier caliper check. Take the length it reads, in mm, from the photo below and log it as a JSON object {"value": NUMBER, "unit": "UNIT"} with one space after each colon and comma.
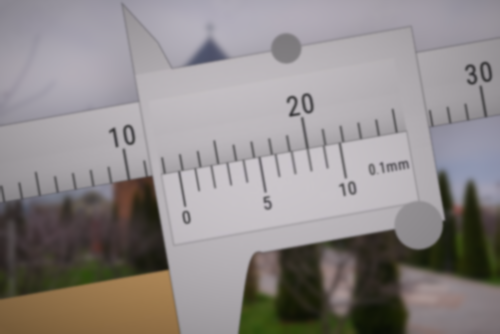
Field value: {"value": 12.8, "unit": "mm"}
